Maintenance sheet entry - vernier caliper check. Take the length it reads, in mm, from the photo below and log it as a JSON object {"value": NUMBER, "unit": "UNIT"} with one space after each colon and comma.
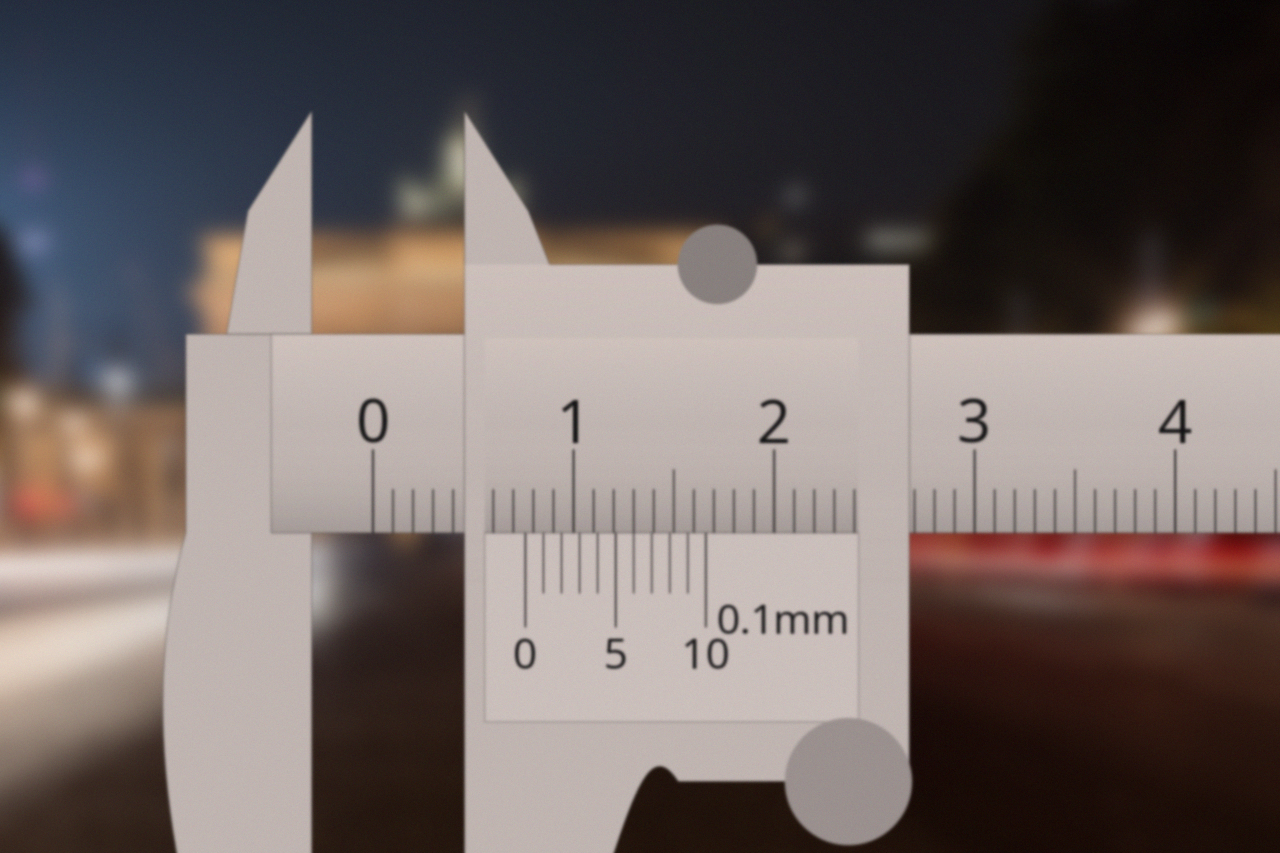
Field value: {"value": 7.6, "unit": "mm"}
